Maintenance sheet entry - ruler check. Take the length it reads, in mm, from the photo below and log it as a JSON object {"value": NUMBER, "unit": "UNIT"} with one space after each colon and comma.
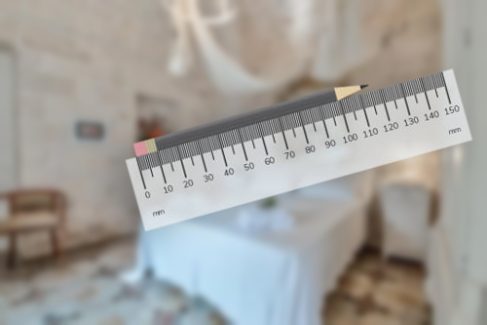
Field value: {"value": 115, "unit": "mm"}
